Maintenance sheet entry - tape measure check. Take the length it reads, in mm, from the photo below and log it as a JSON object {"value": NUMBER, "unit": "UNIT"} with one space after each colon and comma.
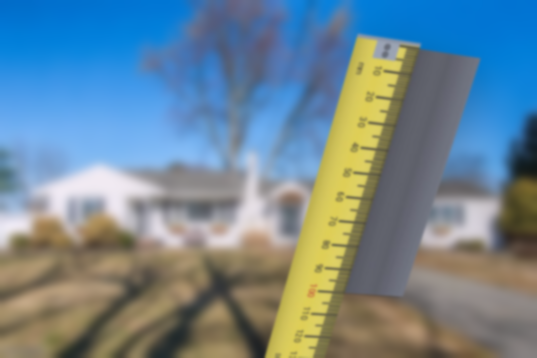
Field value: {"value": 100, "unit": "mm"}
